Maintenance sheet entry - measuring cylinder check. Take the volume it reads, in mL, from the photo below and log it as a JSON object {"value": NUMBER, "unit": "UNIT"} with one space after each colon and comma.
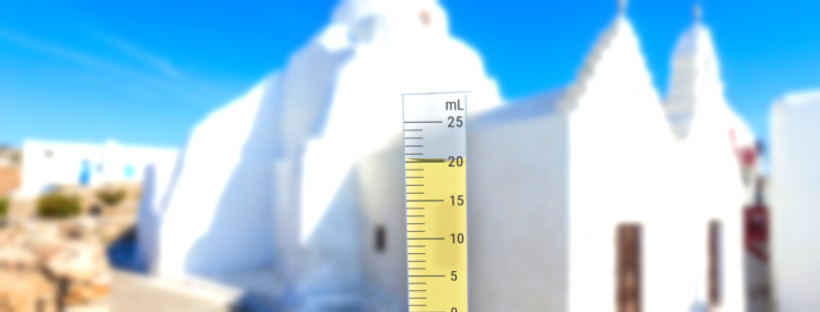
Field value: {"value": 20, "unit": "mL"}
